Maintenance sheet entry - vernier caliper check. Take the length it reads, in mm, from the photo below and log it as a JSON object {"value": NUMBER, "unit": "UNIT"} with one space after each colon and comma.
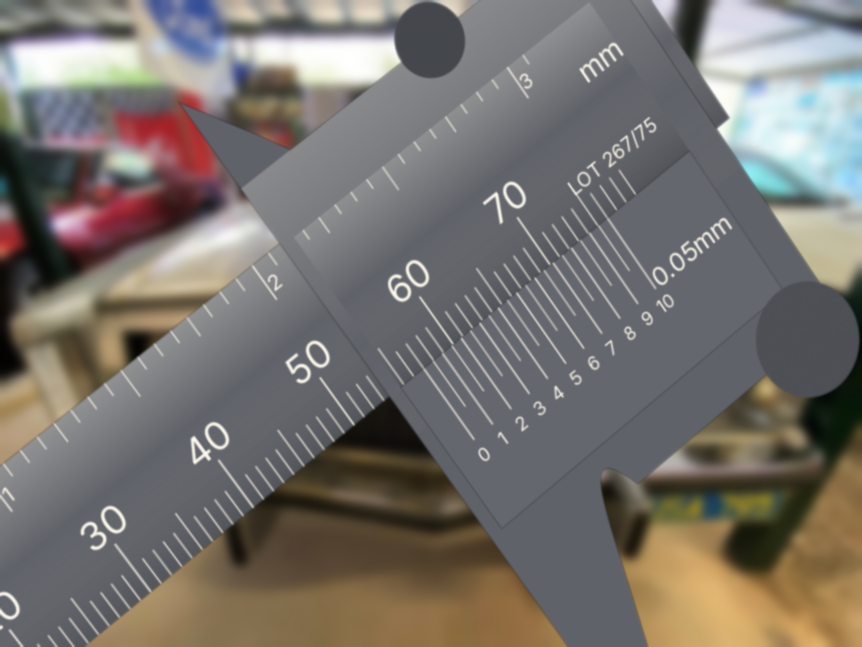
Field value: {"value": 57.0, "unit": "mm"}
